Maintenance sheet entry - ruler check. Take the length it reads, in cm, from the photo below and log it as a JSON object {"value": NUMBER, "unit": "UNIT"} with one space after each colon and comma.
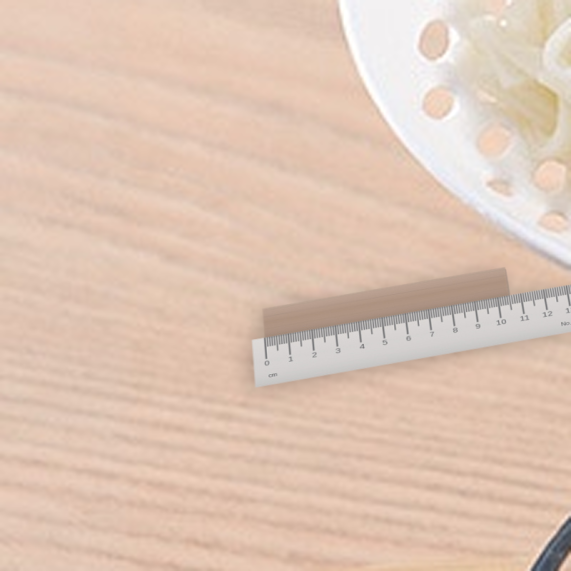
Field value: {"value": 10.5, "unit": "cm"}
